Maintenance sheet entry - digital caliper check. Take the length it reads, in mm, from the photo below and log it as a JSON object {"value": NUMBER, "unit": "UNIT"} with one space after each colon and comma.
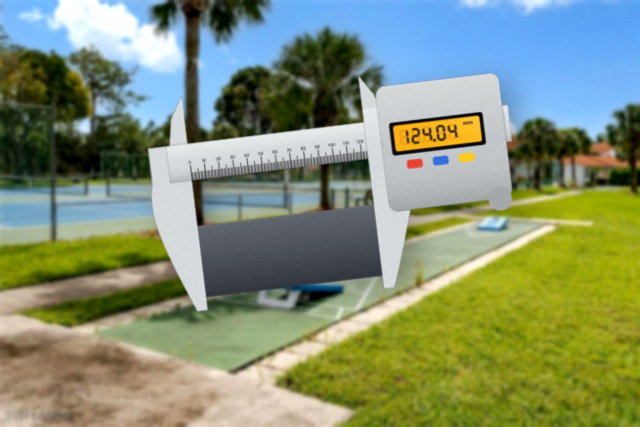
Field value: {"value": 124.04, "unit": "mm"}
